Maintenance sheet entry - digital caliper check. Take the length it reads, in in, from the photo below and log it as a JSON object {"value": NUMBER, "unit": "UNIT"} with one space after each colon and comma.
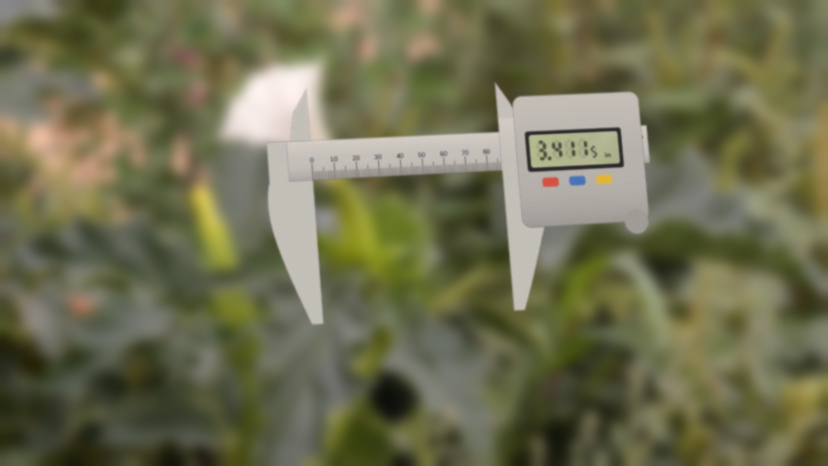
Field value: {"value": 3.4115, "unit": "in"}
